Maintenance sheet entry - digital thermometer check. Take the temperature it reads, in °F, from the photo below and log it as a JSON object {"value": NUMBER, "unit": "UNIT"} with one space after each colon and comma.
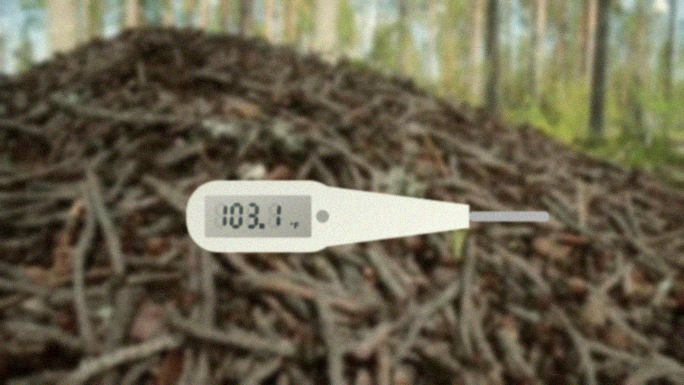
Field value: {"value": 103.1, "unit": "°F"}
